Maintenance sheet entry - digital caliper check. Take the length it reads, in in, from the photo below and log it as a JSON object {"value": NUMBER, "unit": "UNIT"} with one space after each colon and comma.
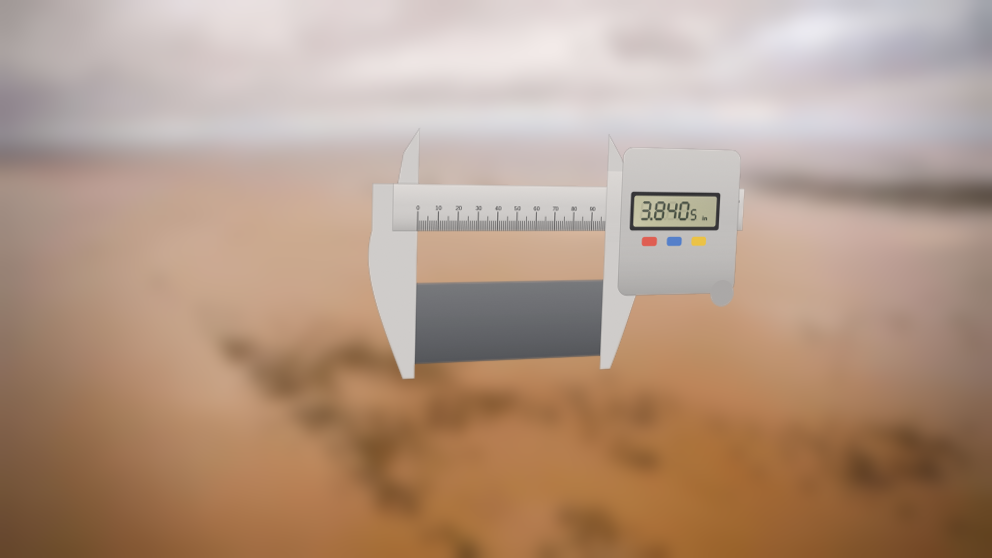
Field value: {"value": 3.8405, "unit": "in"}
